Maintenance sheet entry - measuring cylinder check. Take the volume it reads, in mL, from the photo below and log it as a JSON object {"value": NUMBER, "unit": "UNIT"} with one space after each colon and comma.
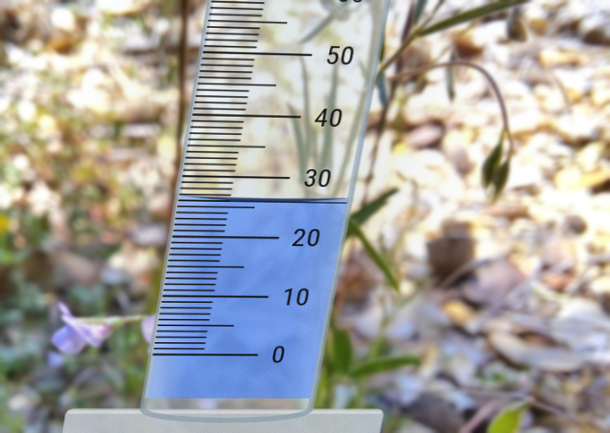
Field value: {"value": 26, "unit": "mL"}
